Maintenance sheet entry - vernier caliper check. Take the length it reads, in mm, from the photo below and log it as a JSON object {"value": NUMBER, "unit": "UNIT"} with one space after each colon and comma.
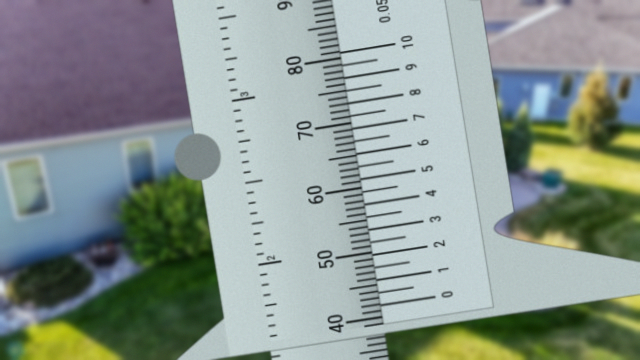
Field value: {"value": 41.8, "unit": "mm"}
